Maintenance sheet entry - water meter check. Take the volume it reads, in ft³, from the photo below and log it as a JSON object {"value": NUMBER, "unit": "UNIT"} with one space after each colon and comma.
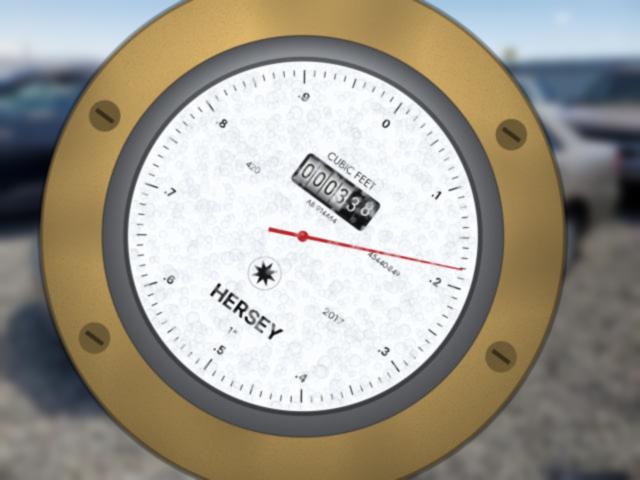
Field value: {"value": 338.18, "unit": "ft³"}
